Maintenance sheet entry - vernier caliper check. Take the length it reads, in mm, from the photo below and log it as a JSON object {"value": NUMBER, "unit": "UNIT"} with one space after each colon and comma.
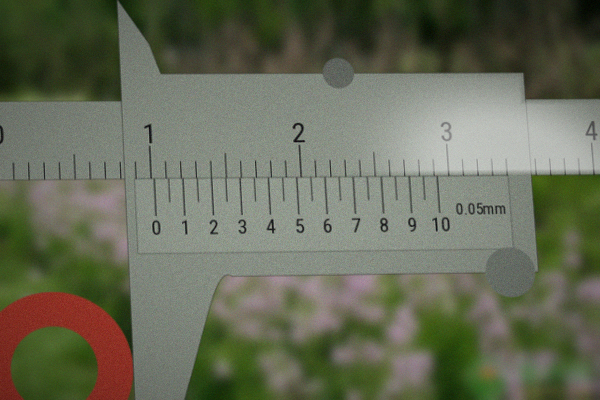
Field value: {"value": 10.2, "unit": "mm"}
